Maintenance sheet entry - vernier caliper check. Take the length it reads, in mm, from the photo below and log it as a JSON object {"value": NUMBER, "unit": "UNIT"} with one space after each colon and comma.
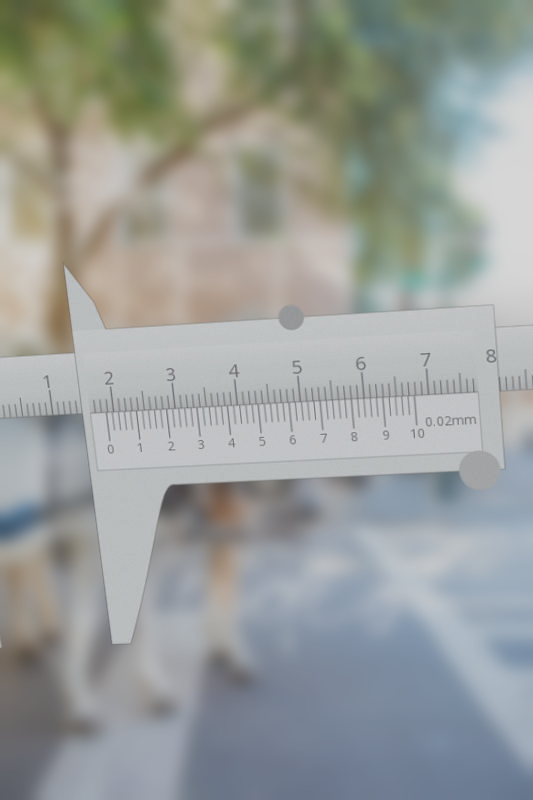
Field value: {"value": 18.8, "unit": "mm"}
